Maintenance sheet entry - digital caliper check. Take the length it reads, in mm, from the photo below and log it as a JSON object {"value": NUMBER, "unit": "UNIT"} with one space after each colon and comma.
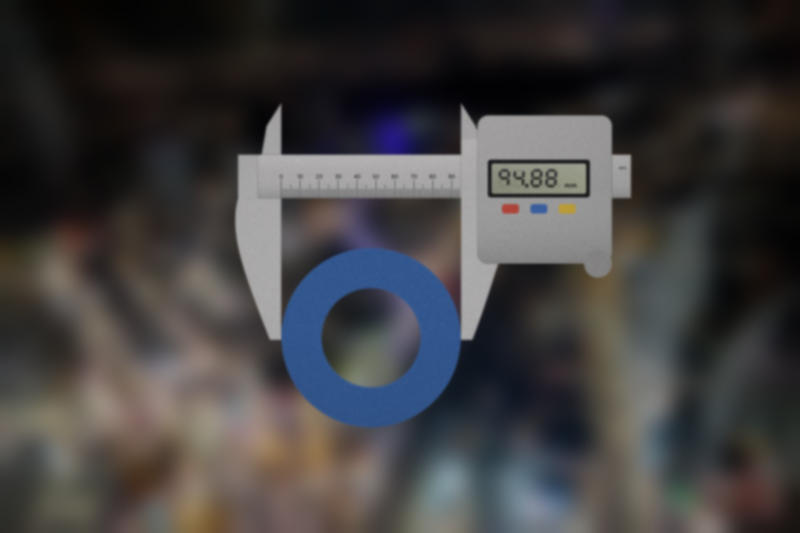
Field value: {"value": 94.88, "unit": "mm"}
